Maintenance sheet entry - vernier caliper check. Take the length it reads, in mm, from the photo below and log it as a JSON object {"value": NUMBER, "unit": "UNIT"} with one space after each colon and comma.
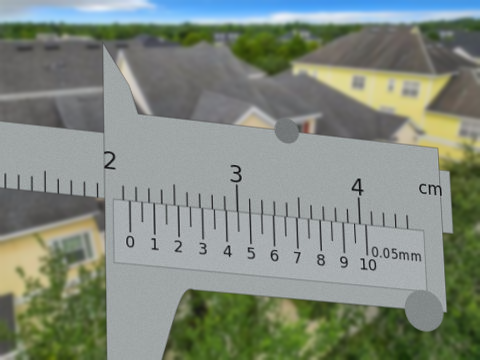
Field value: {"value": 21.5, "unit": "mm"}
